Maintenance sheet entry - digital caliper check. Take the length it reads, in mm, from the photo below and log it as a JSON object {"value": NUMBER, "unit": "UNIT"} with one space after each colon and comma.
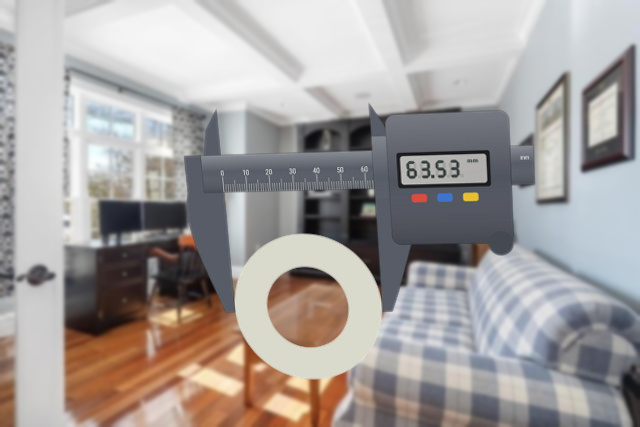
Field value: {"value": 63.53, "unit": "mm"}
